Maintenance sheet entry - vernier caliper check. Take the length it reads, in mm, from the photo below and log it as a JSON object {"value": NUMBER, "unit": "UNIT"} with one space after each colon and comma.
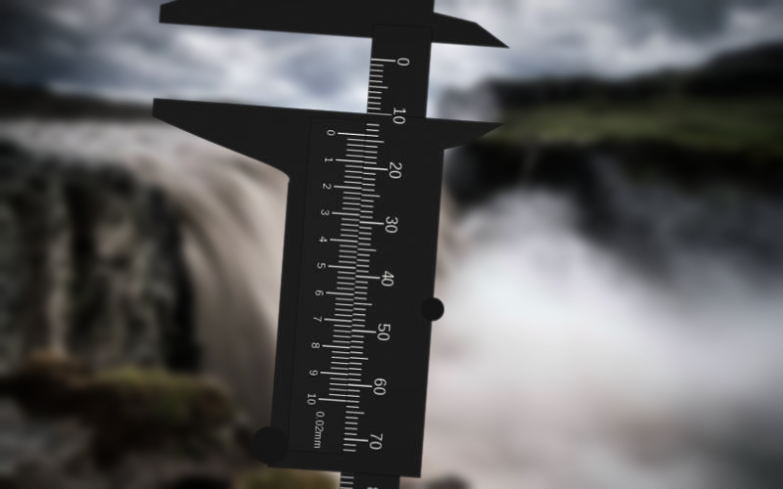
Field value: {"value": 14.0, "unit": "mm"}
